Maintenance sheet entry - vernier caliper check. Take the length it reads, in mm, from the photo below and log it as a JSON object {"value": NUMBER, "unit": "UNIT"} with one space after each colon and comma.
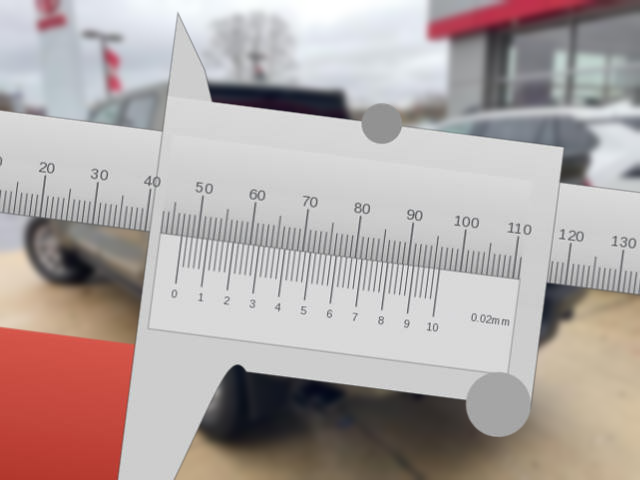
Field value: {"value": 47.0, "unit": "mm"}
